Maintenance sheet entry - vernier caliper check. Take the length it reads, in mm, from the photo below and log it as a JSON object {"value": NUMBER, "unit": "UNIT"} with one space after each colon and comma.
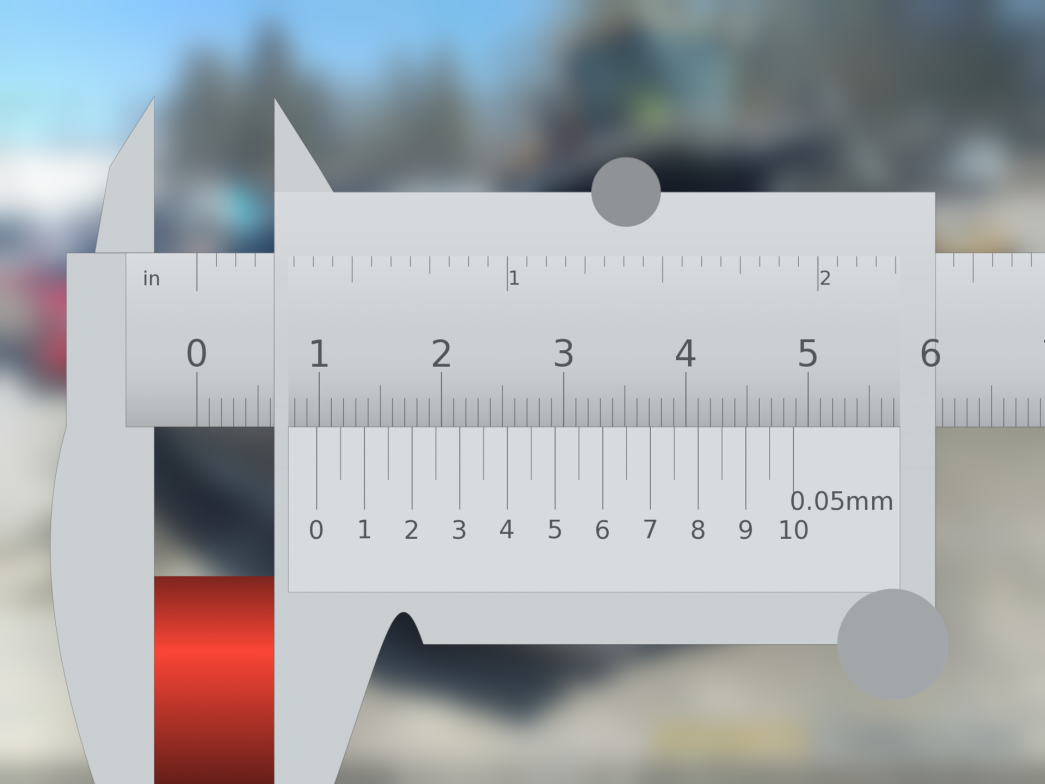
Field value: {"value": 9.8, "unit": "mm"}
